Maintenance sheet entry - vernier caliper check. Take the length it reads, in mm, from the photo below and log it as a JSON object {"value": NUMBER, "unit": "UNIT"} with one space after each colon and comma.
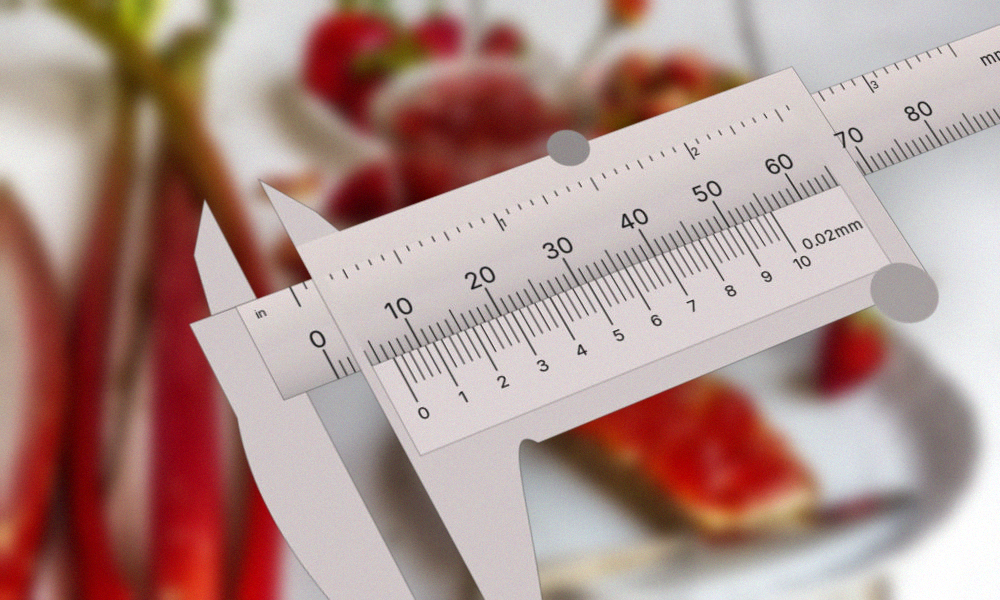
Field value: {"value": 6.6, "unit": "mm"}
